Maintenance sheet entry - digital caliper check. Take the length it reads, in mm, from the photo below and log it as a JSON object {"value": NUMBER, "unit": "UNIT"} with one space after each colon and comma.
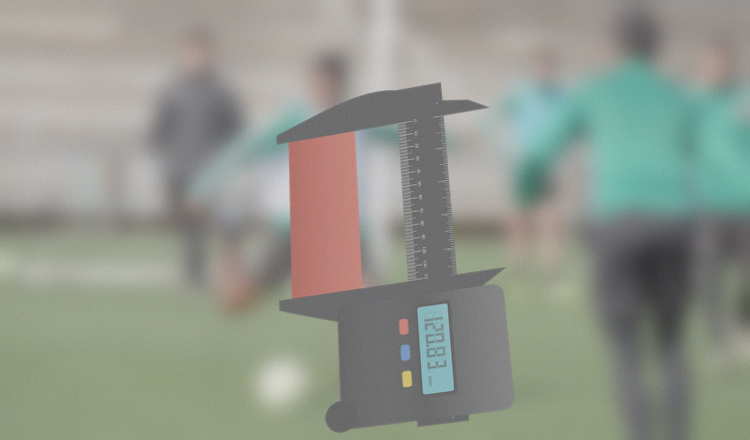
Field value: {"value": 120.83, "unit": "mm"}
